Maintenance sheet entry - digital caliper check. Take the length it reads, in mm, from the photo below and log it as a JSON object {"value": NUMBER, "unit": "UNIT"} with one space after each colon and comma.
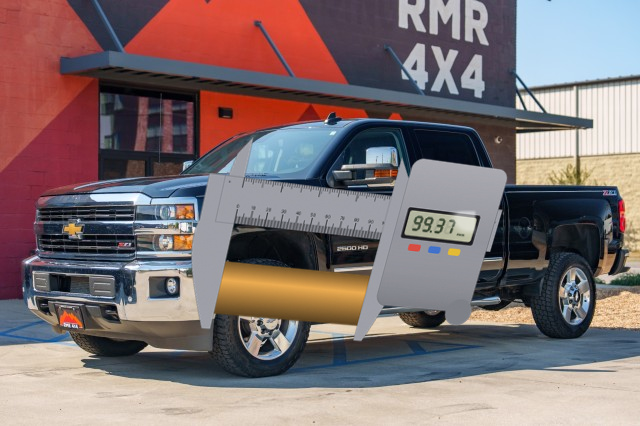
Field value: {"value": 99.37, "unit": "mm"}
